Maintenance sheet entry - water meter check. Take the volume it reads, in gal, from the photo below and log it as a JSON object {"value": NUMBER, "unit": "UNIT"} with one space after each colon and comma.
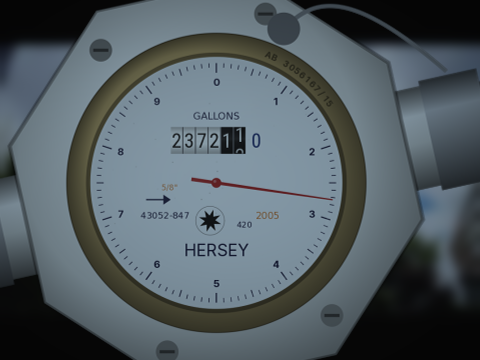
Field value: {"value": 2372112.7, "unit": "gal"}
